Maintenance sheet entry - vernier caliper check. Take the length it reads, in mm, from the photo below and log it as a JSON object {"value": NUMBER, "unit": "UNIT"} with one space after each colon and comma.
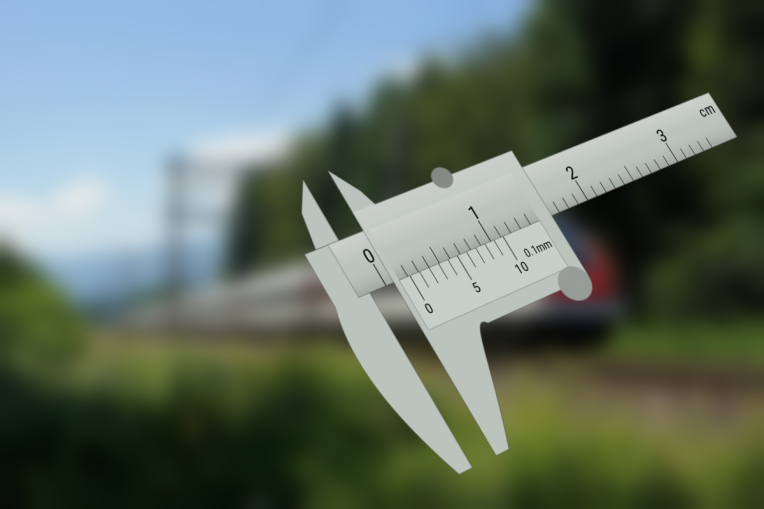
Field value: {"value": 2.2, "unit": "mm"}
